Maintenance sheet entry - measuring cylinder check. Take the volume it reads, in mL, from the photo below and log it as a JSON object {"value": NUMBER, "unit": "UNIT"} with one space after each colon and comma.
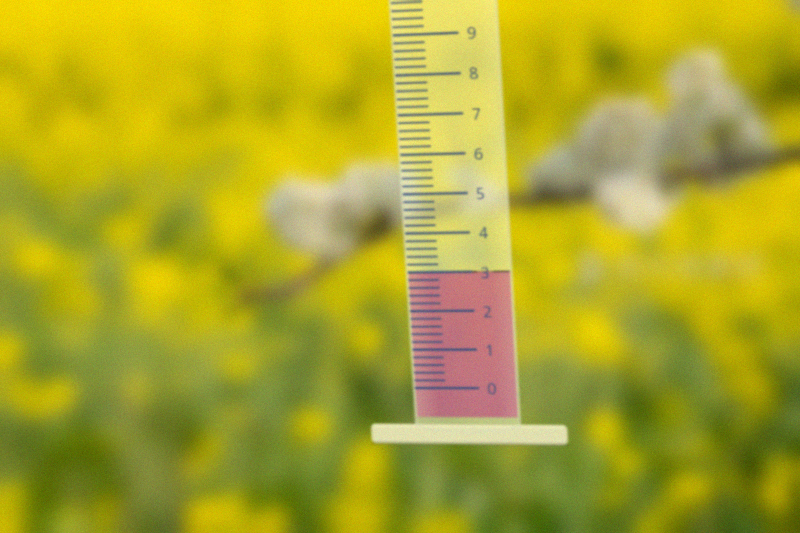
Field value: {"value": 3, "unit": "mL"}
